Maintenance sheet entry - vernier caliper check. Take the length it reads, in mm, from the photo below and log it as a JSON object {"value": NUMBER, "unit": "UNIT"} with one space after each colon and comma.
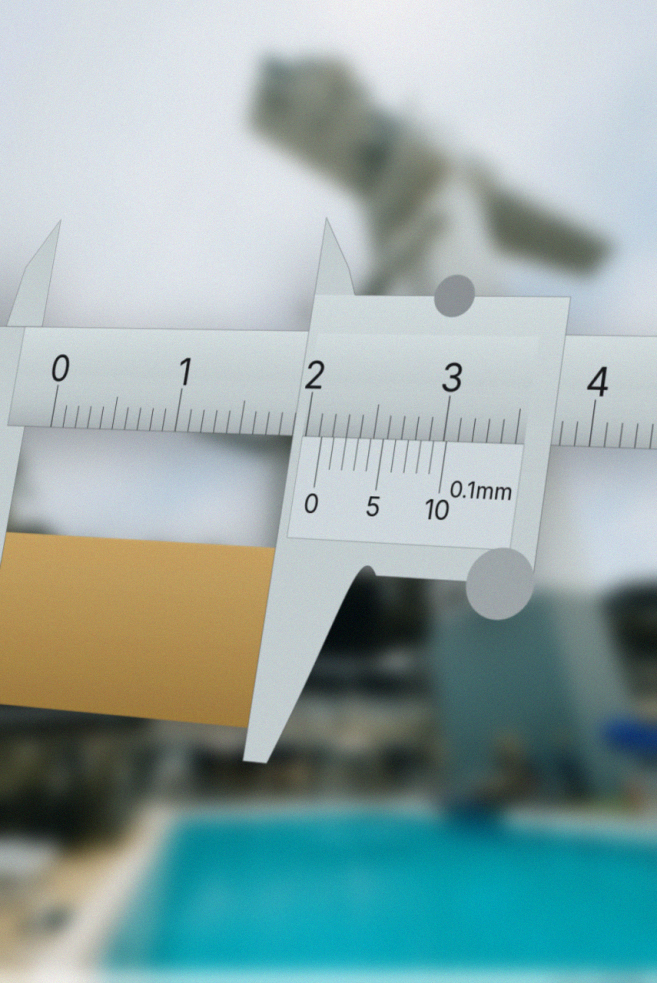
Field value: {"value": 21.2, "unit": "mm"}
